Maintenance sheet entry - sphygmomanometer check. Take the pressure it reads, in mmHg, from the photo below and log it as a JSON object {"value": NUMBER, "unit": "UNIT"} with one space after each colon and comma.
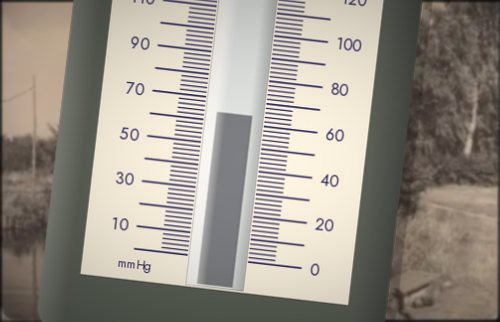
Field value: {"value": 64, "unit": "mmHg"}
